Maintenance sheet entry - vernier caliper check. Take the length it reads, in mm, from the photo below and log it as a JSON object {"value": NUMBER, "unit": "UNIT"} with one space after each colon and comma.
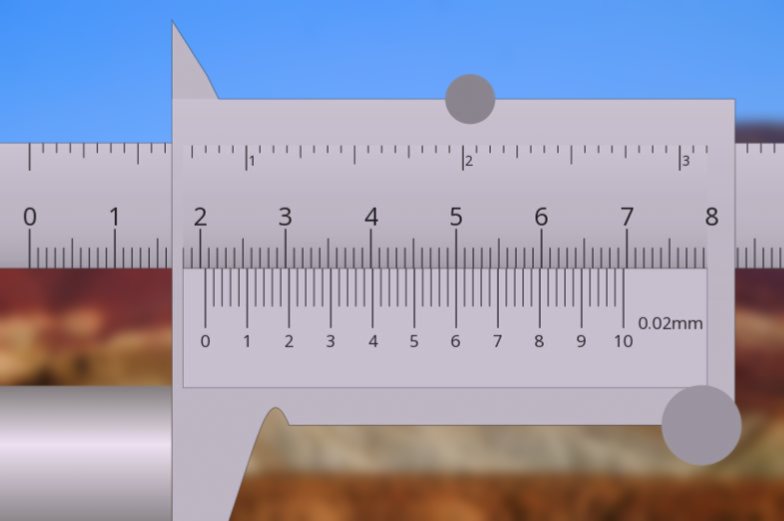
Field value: {"value": 20.6, "unit": "mm"}
